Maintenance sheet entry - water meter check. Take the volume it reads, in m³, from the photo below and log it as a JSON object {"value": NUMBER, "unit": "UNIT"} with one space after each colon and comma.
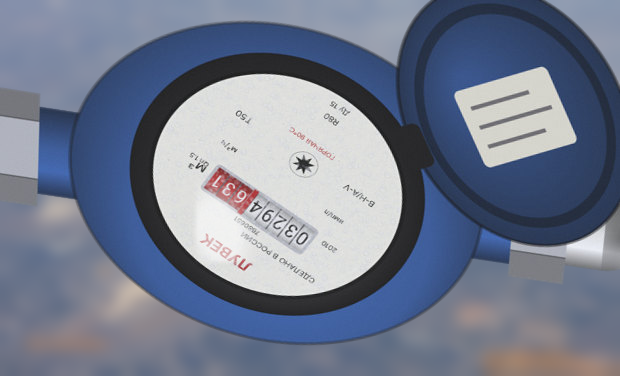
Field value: {"value": 3294.631, "unit": "m³"}
